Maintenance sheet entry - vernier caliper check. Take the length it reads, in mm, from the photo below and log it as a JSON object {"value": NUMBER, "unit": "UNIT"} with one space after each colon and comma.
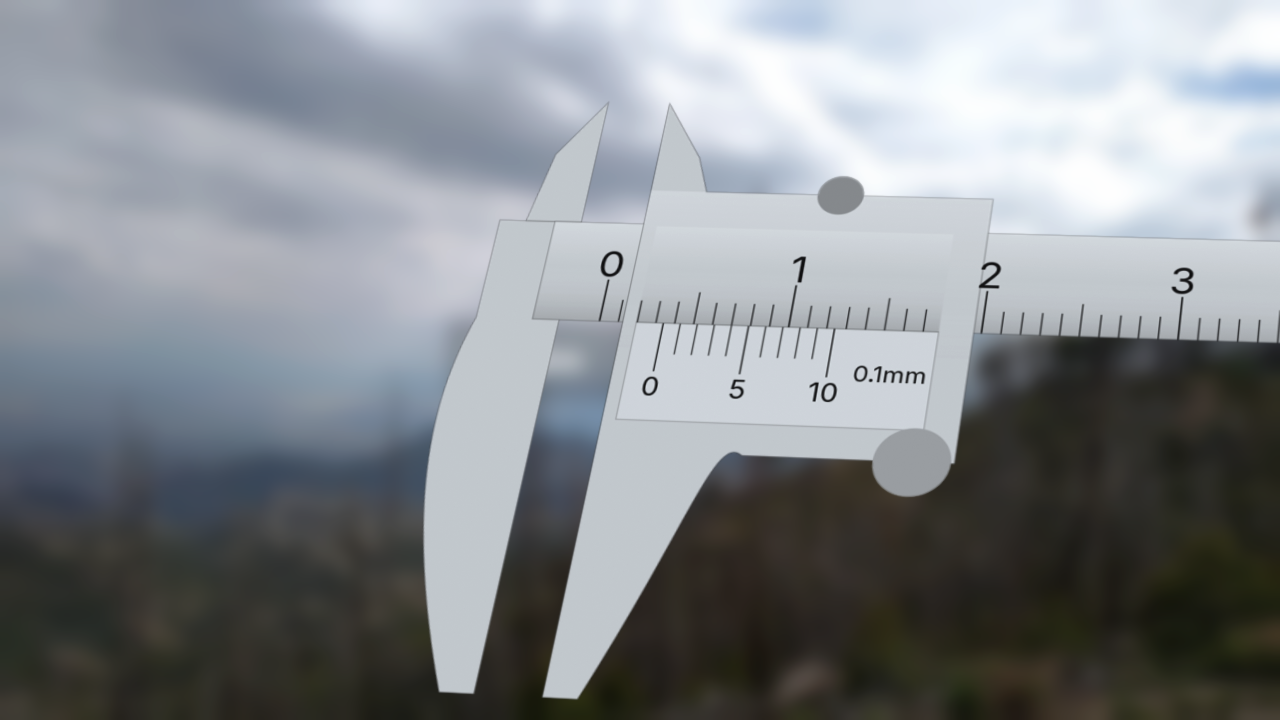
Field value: {"value": 3.4, "unit": "mm"}
